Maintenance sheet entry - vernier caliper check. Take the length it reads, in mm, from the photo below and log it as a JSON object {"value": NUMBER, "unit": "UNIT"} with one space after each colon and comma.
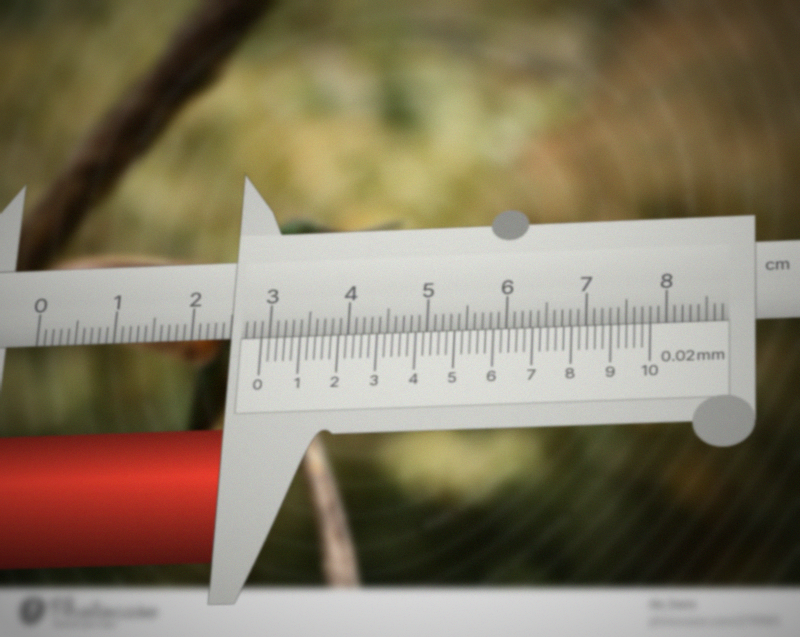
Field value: {"value": 29.0, "unit": "mm"}
